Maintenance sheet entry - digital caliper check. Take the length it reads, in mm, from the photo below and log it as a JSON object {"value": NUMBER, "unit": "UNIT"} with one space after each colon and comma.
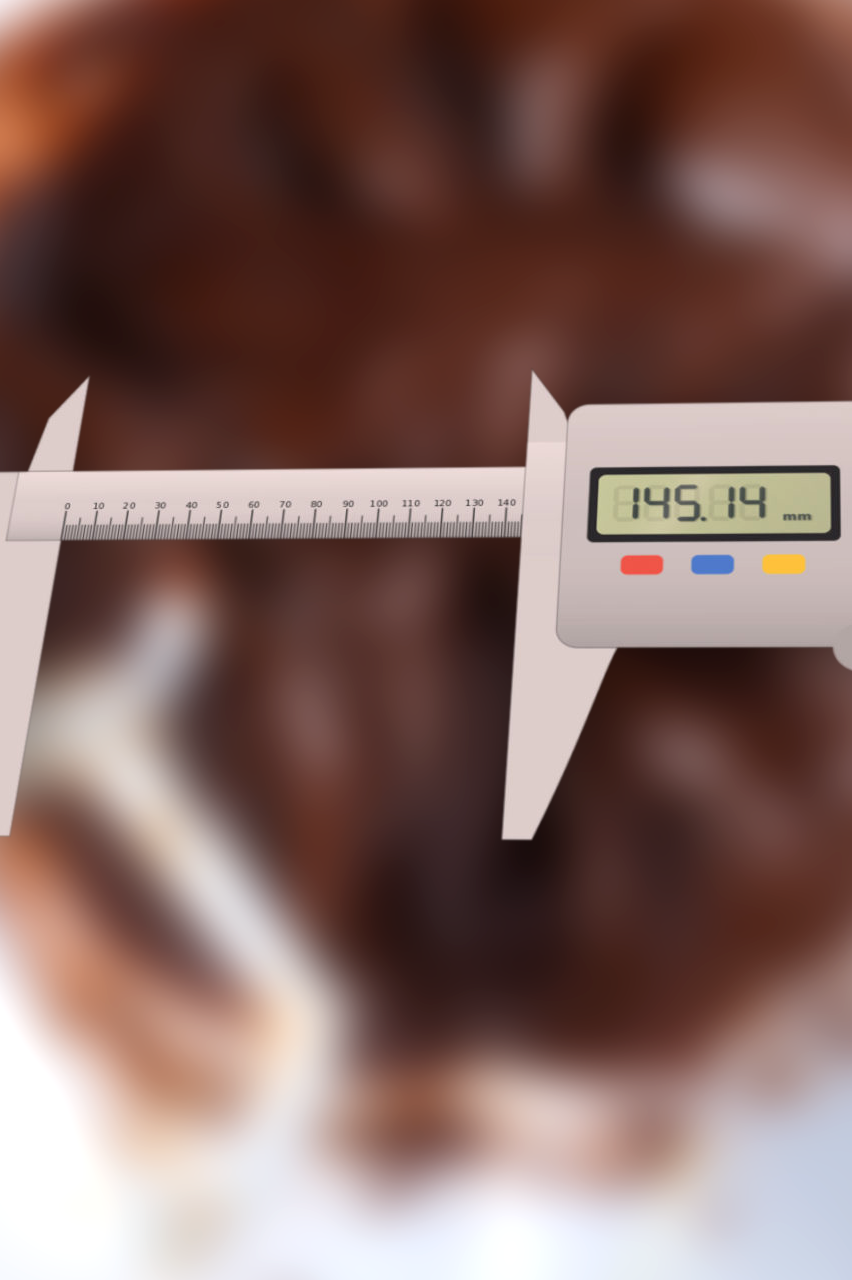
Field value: {"value": 145.14, "unit": "mm"}
